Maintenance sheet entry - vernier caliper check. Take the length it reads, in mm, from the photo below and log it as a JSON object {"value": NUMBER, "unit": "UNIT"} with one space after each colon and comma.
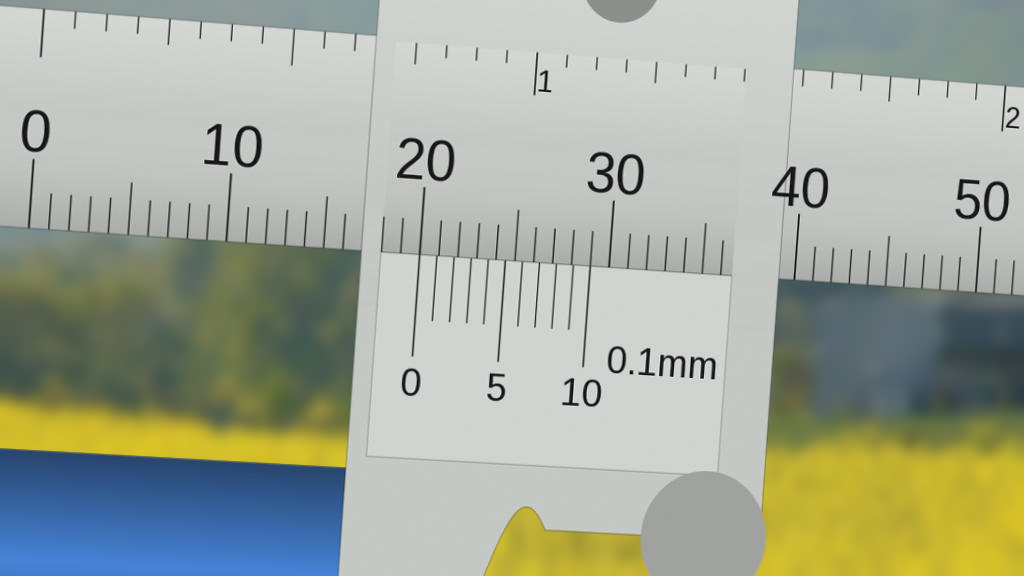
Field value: {"value": 20.0, "unit": "mm"}
